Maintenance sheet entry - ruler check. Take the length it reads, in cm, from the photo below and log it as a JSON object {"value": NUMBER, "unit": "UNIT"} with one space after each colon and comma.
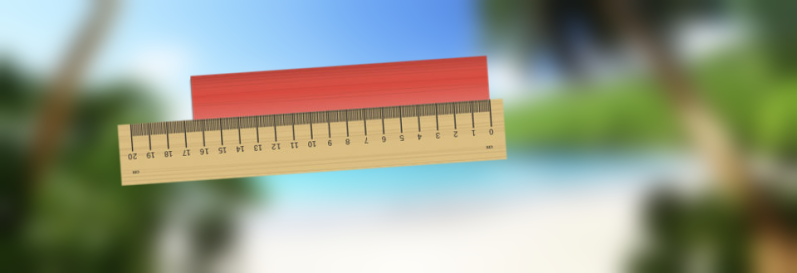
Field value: {"value": 16.5, "unit": "cm"}
